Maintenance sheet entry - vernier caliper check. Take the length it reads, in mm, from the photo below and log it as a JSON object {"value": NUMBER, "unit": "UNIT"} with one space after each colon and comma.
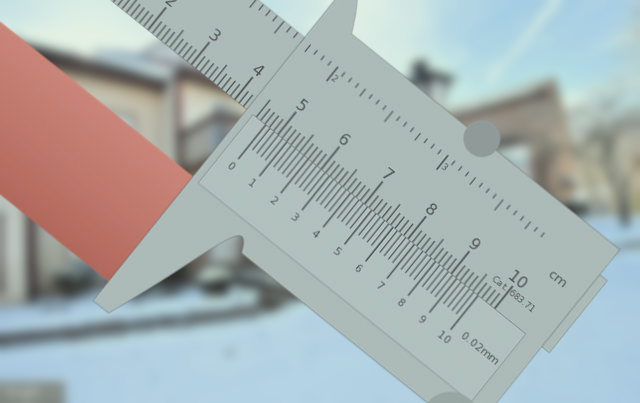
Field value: {"value": 47.2, "unit": "mm"}
